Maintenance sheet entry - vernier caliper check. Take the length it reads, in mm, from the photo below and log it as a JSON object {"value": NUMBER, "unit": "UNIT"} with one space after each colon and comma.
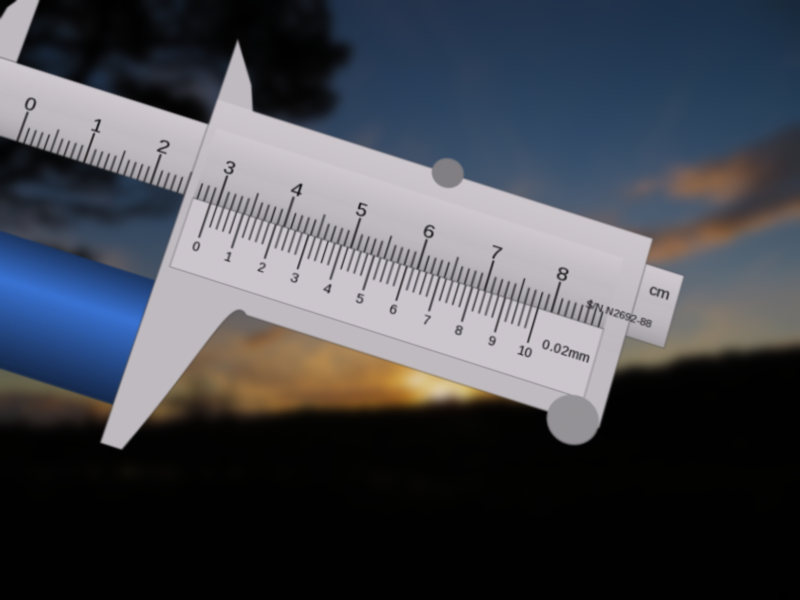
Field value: {"value": 29.0, "unit": "mm"}
